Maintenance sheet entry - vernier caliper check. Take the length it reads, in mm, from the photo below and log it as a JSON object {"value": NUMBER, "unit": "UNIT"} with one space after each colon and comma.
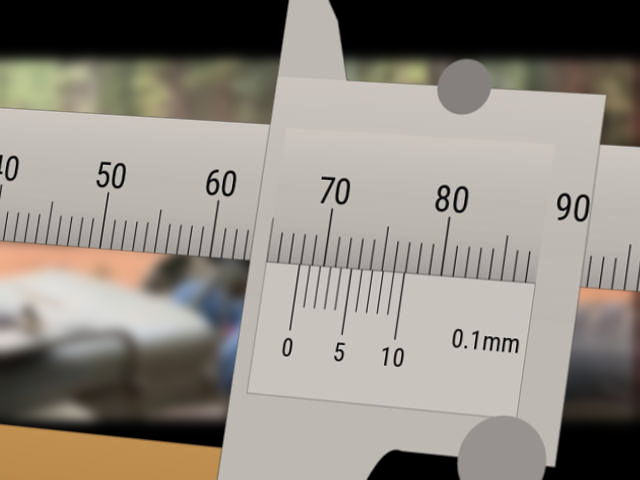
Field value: {"value": 67.9, "unit": "mm"}
